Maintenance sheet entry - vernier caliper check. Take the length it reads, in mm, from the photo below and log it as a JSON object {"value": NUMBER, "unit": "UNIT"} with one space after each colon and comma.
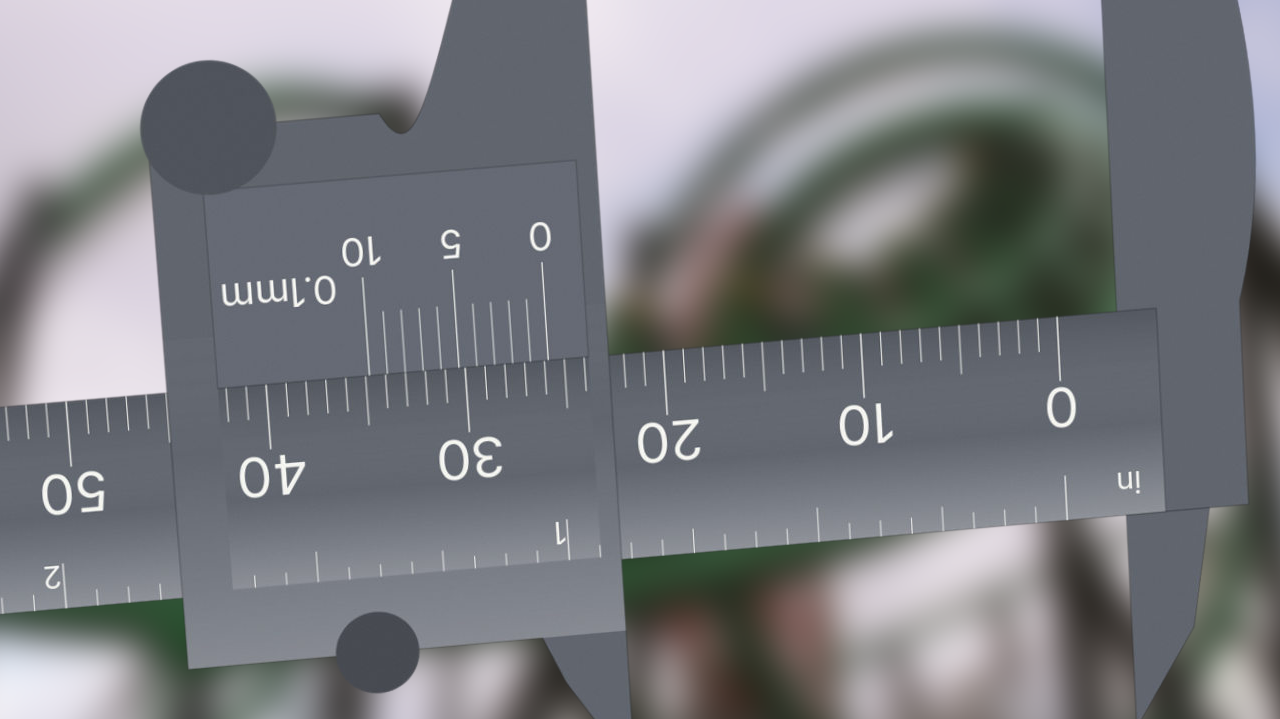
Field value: {"value": 25.8, "unit": "mm"}
